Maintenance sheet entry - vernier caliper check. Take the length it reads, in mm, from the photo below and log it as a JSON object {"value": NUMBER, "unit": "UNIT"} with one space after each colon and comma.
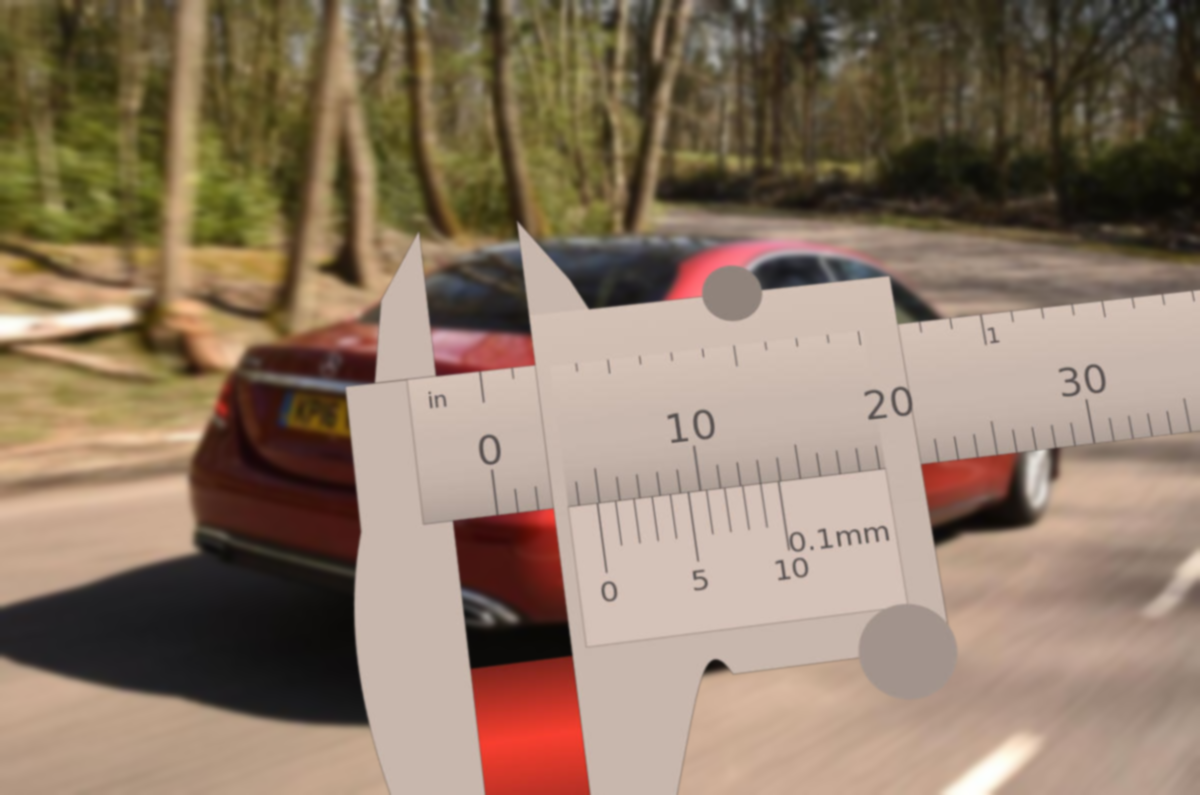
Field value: {"value": 4.9, "unit": "mm"}
